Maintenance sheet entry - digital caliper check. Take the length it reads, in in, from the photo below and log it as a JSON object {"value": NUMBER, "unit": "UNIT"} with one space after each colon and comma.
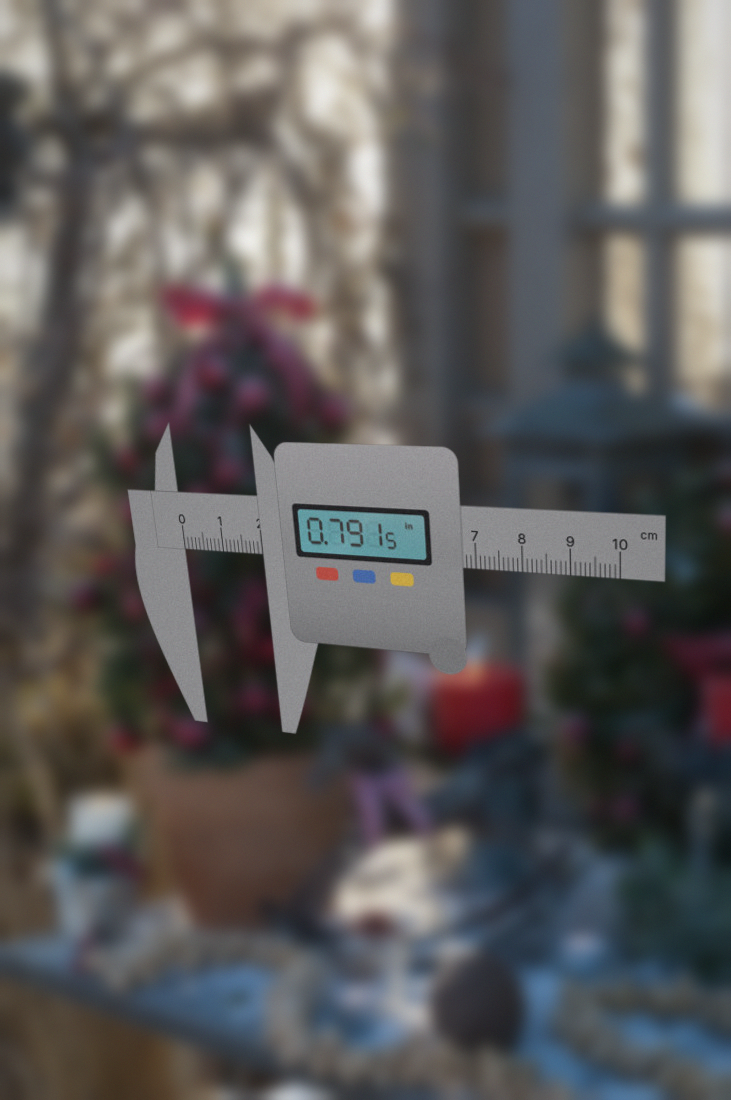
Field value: {"value": 0.7915, "unit": "in"}
